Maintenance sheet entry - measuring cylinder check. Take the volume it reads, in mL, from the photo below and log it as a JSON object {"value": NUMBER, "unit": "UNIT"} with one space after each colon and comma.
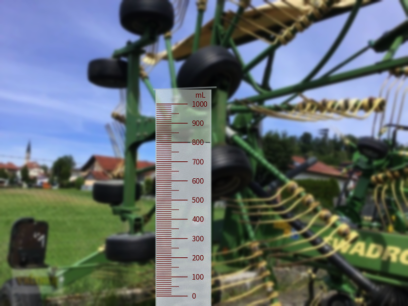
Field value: {"value": 800, "unit": "mL"}
